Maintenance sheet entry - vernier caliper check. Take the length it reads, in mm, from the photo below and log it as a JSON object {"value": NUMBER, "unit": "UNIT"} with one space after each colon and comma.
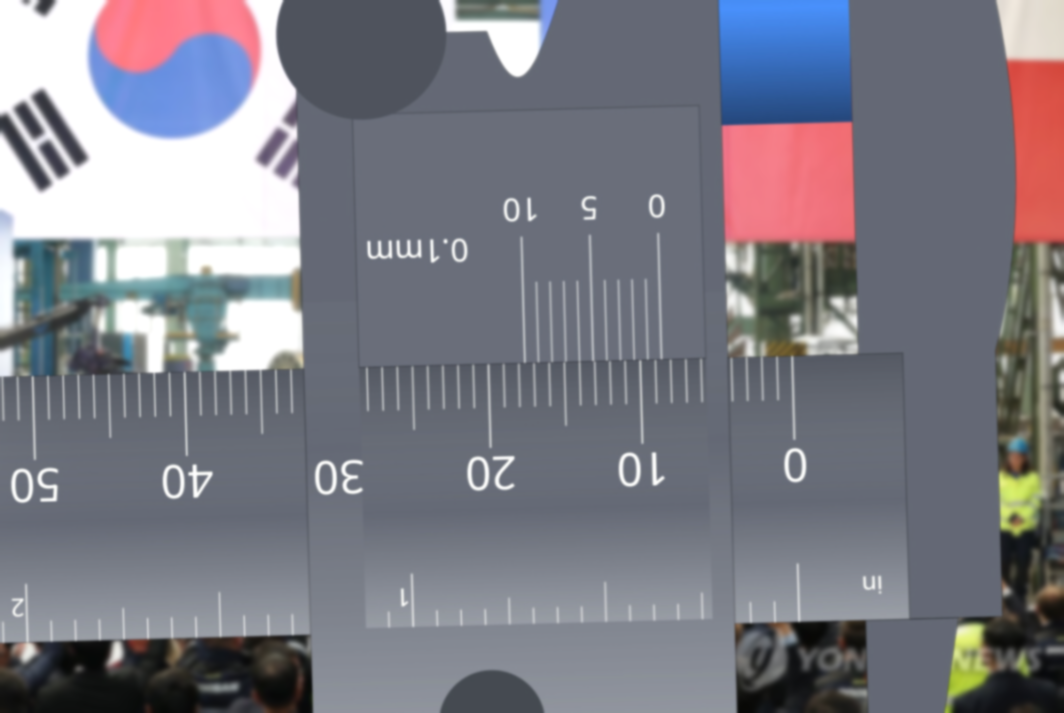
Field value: {"value": 8.6, "unit": "mm"}
